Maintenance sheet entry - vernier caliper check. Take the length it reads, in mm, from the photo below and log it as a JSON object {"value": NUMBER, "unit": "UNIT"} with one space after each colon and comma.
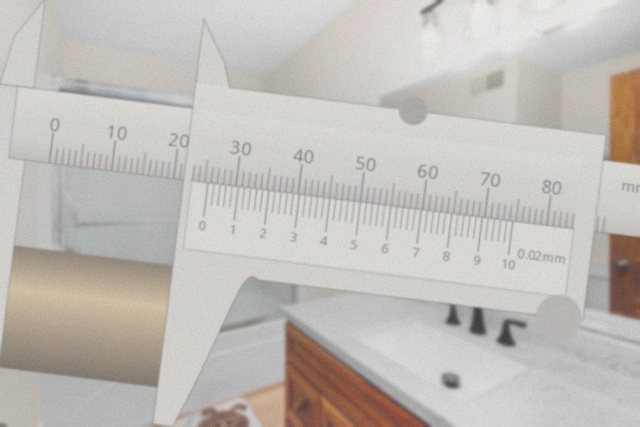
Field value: {"value": 25.5, "unit": "mm"}
